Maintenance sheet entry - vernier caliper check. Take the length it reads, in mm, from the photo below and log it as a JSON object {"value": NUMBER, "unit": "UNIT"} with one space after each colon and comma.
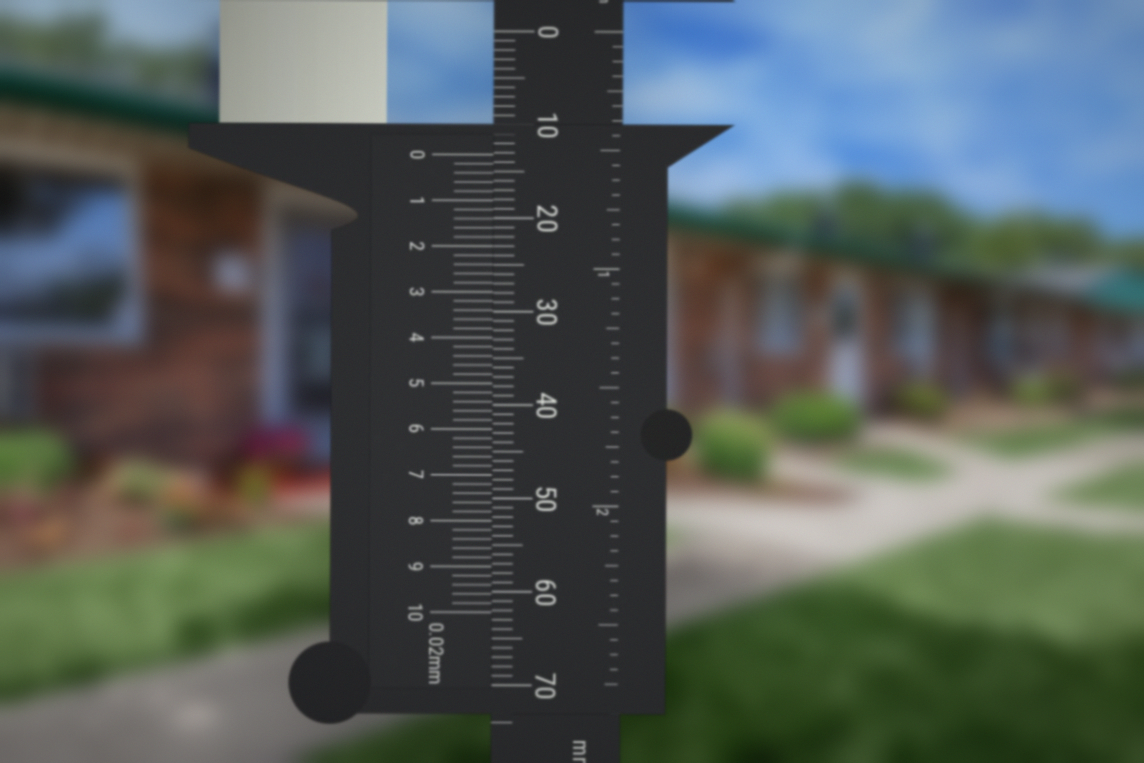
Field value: {"value": 13.2, "unit": "mm"}
